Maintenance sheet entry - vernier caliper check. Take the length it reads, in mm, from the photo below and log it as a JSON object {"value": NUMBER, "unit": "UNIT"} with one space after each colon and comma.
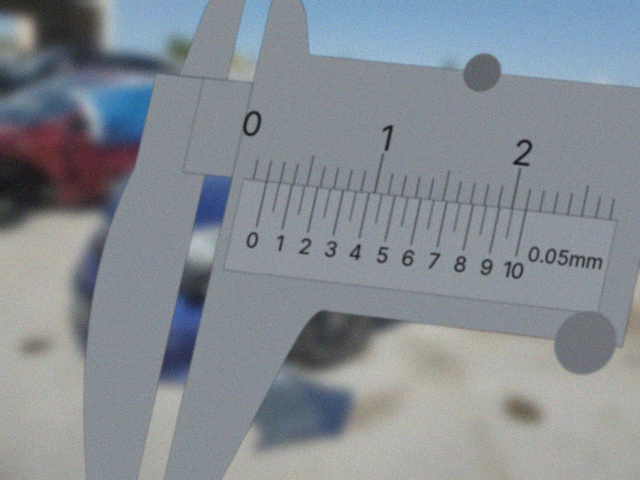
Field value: {"value": 2.0, "unit": "mm"}
